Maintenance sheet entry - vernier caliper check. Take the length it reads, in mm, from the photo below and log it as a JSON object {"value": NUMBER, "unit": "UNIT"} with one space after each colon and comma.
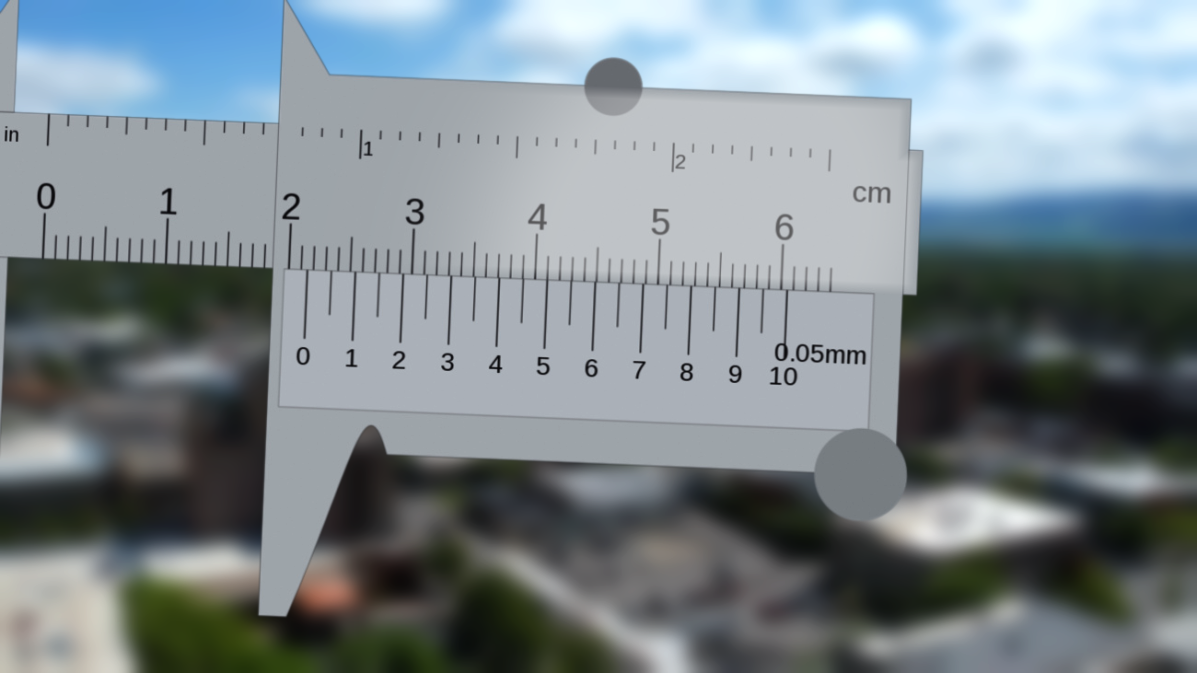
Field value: {"value": 21.5, "unit": "mm"}
